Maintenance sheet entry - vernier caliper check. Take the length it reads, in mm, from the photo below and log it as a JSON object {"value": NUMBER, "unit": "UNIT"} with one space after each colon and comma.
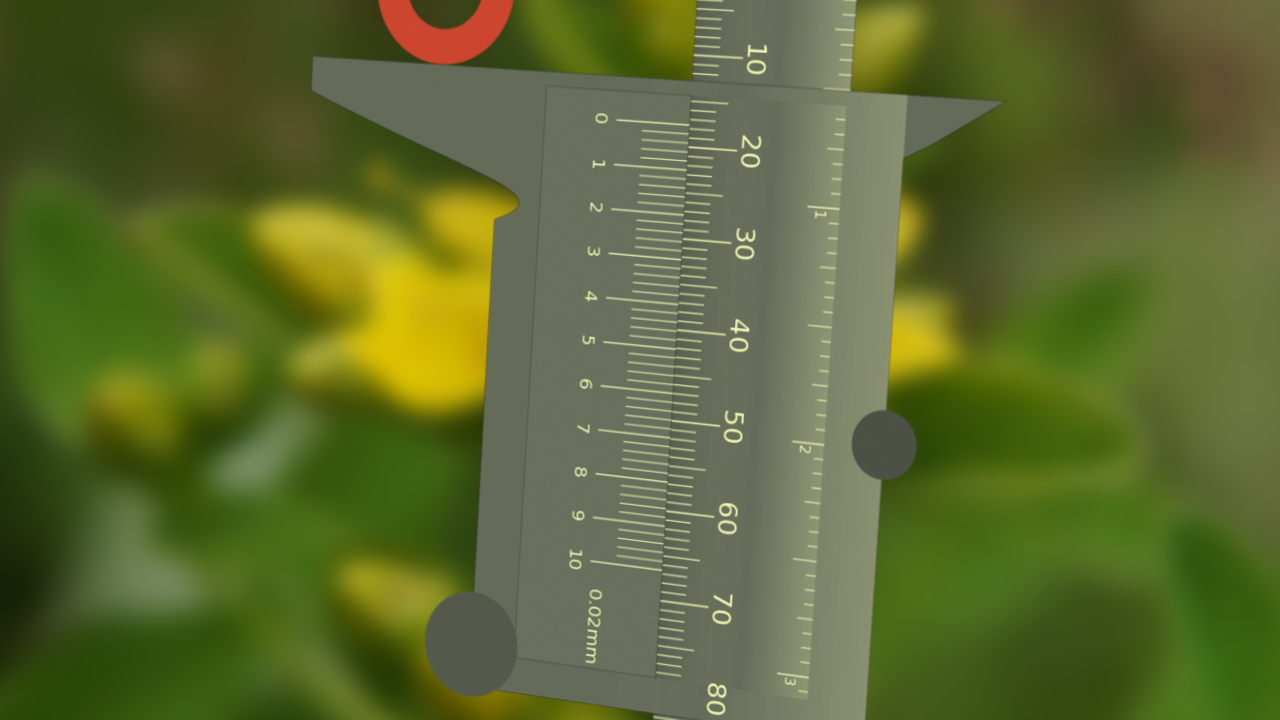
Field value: {"value": 17.6, "unit": "mm"}
